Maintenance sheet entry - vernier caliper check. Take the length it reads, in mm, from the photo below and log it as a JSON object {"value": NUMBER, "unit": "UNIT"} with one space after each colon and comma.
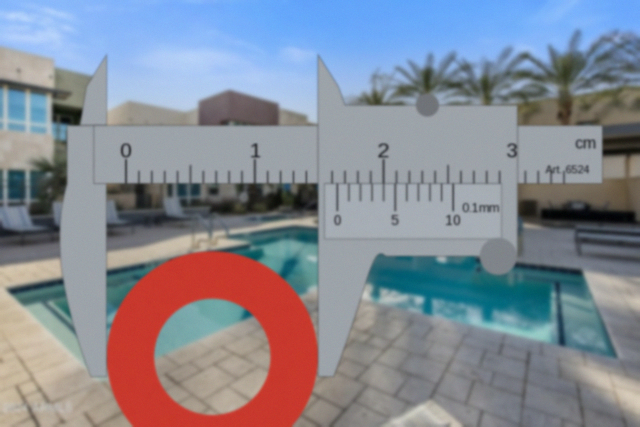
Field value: {"value": 16.4, "unit": "mm"}
